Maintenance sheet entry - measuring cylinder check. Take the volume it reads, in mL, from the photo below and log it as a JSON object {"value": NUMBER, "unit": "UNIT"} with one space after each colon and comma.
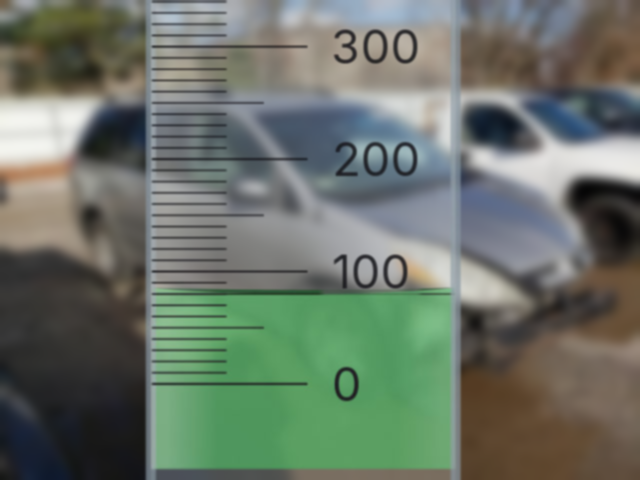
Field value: {"value": 80, "unit": "mL"}
